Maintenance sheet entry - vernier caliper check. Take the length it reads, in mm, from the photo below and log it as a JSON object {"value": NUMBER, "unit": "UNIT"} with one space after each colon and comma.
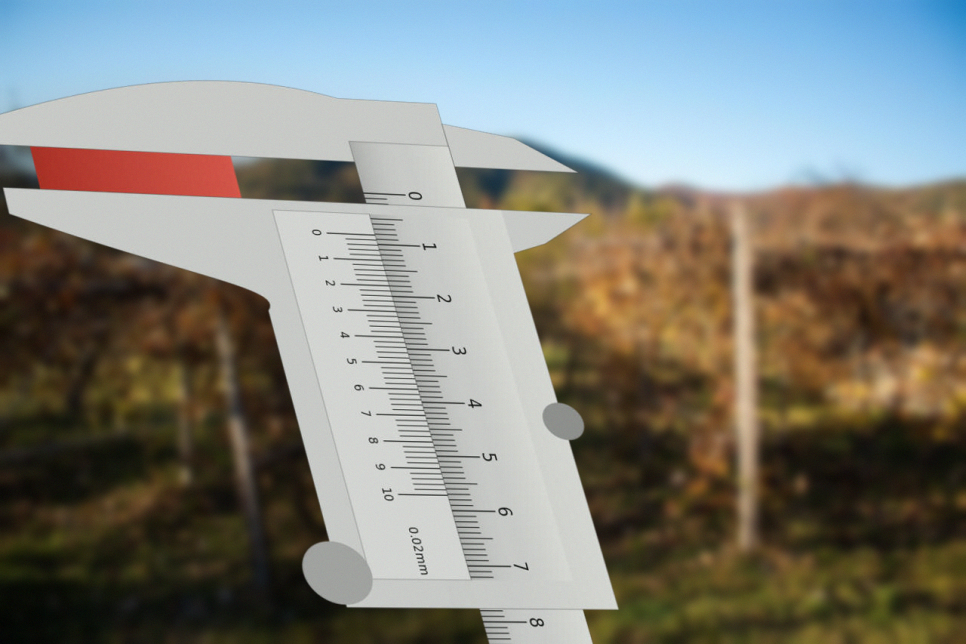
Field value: {"value": 8.2, "unit": "mm"}
